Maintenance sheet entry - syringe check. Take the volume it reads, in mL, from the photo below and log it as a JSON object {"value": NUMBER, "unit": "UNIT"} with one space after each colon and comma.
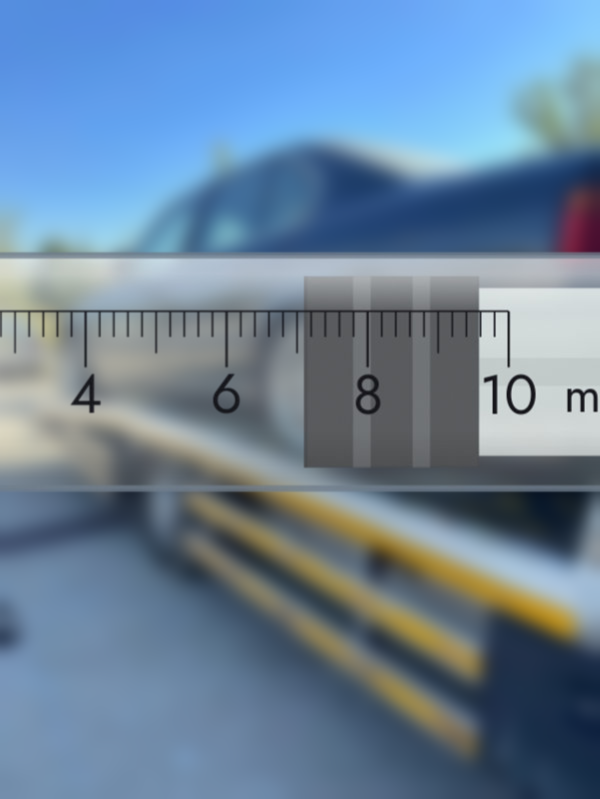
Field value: {"value": 7.1, "unit": "mL"}
